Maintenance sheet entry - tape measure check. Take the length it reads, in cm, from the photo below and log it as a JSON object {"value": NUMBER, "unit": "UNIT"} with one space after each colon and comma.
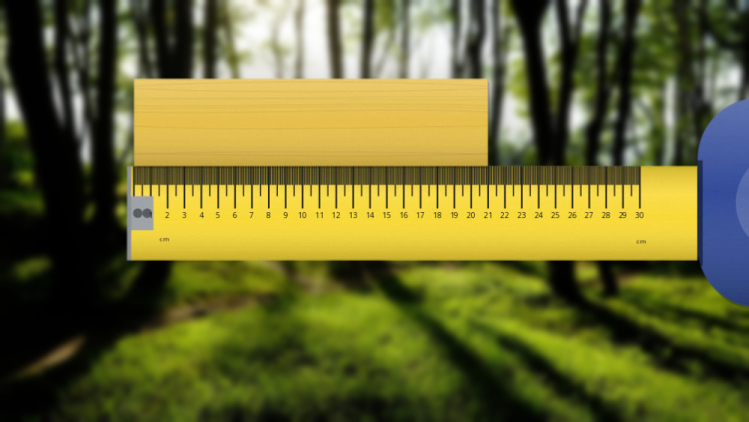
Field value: {"value": 21, "unit": "cm"}
